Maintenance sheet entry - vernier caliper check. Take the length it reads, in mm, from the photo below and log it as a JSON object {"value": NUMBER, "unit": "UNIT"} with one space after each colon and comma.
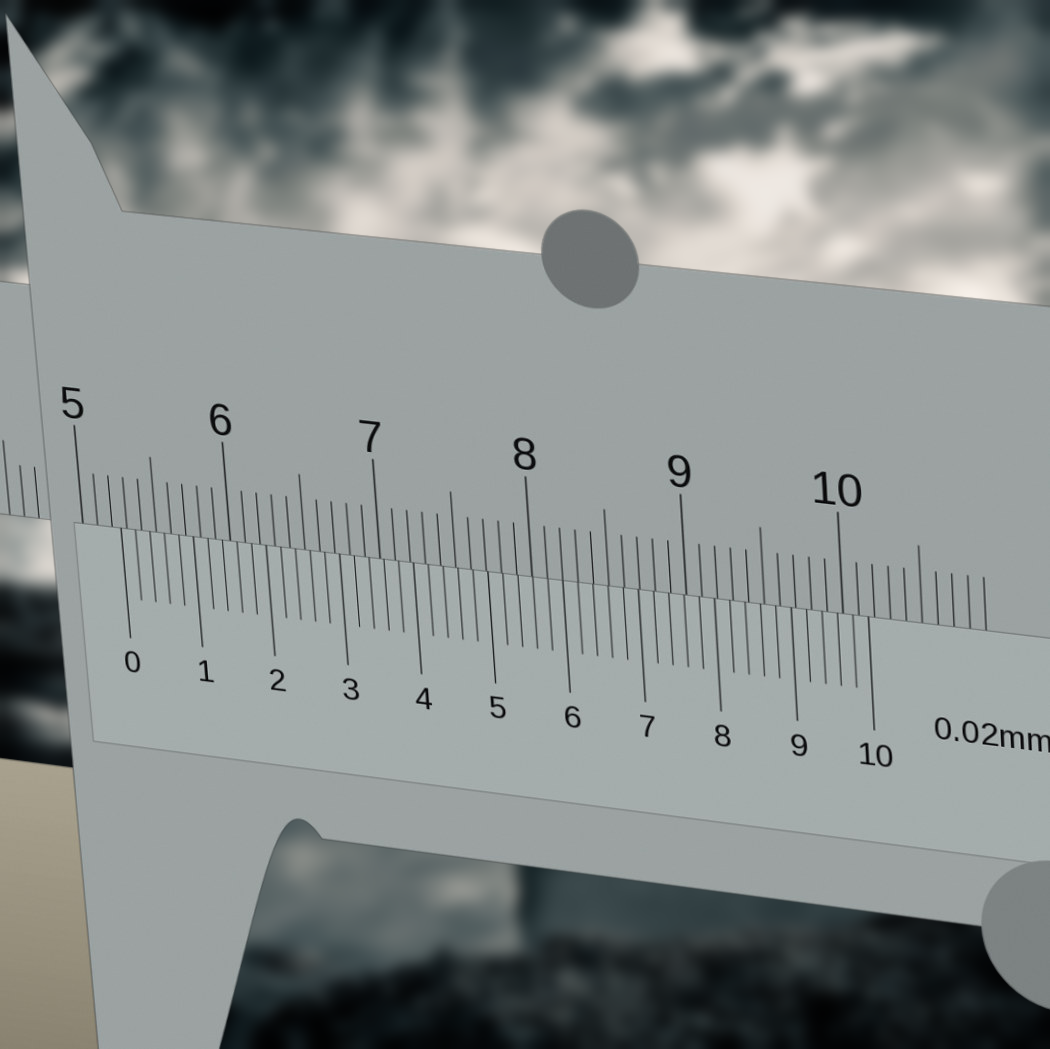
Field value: {"value": 52.6, "unit": "mm"}
